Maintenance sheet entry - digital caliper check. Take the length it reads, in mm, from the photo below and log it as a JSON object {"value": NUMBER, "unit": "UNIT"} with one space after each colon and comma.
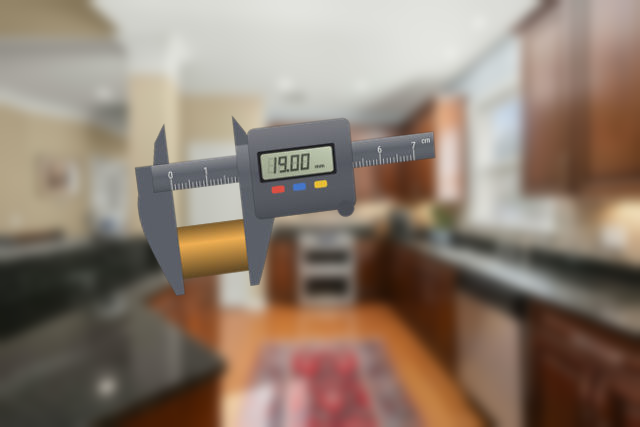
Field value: {"value": 19.00, "unit": "mm"}
